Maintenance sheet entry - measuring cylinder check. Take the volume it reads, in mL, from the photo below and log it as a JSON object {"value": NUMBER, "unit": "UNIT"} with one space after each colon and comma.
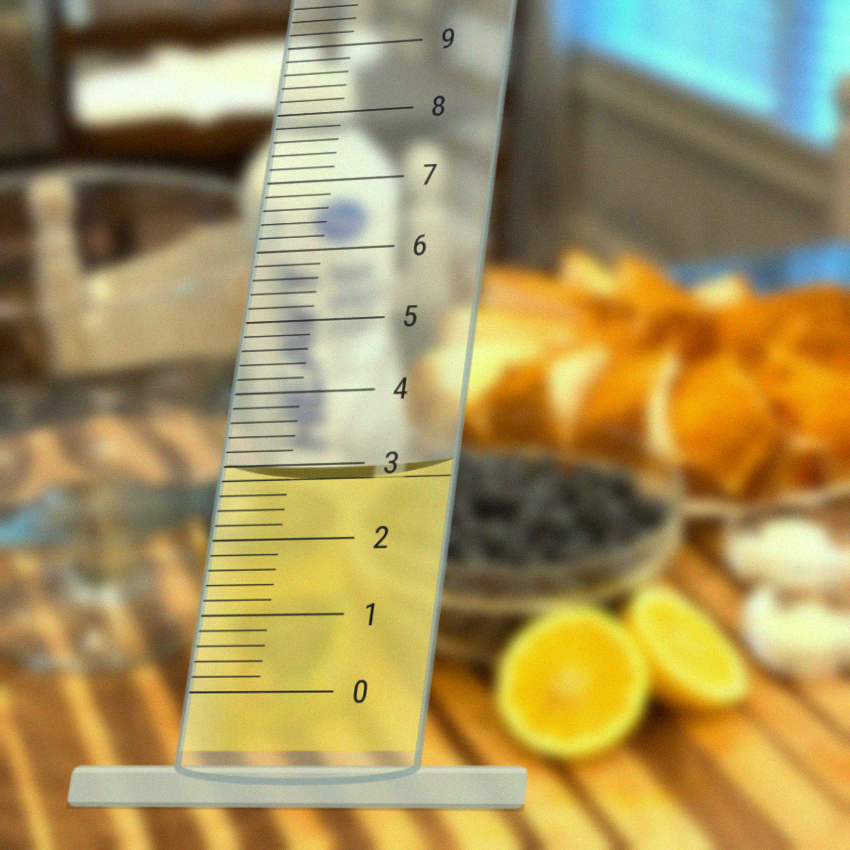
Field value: {"value": 2.8, "unit": "mL"}
